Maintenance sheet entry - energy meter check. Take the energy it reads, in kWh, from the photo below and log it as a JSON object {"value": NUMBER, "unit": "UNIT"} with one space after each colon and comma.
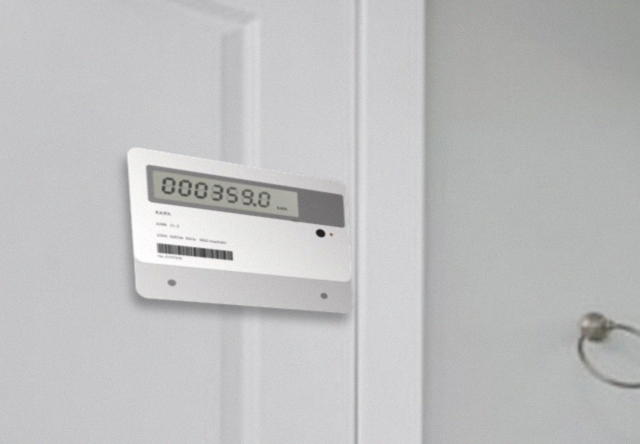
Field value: {"value": 359.0, "unit": "kWh"}
